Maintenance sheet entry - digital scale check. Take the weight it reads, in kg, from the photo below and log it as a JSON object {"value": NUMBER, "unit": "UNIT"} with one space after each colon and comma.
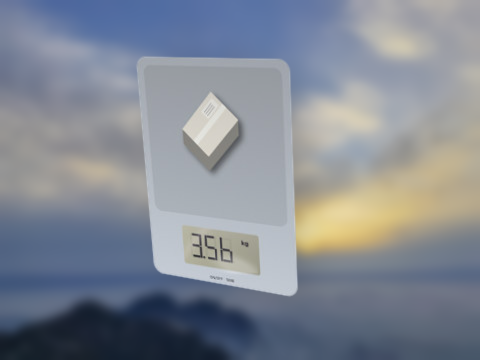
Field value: {"value": 3.56, "unit": "kg"}
